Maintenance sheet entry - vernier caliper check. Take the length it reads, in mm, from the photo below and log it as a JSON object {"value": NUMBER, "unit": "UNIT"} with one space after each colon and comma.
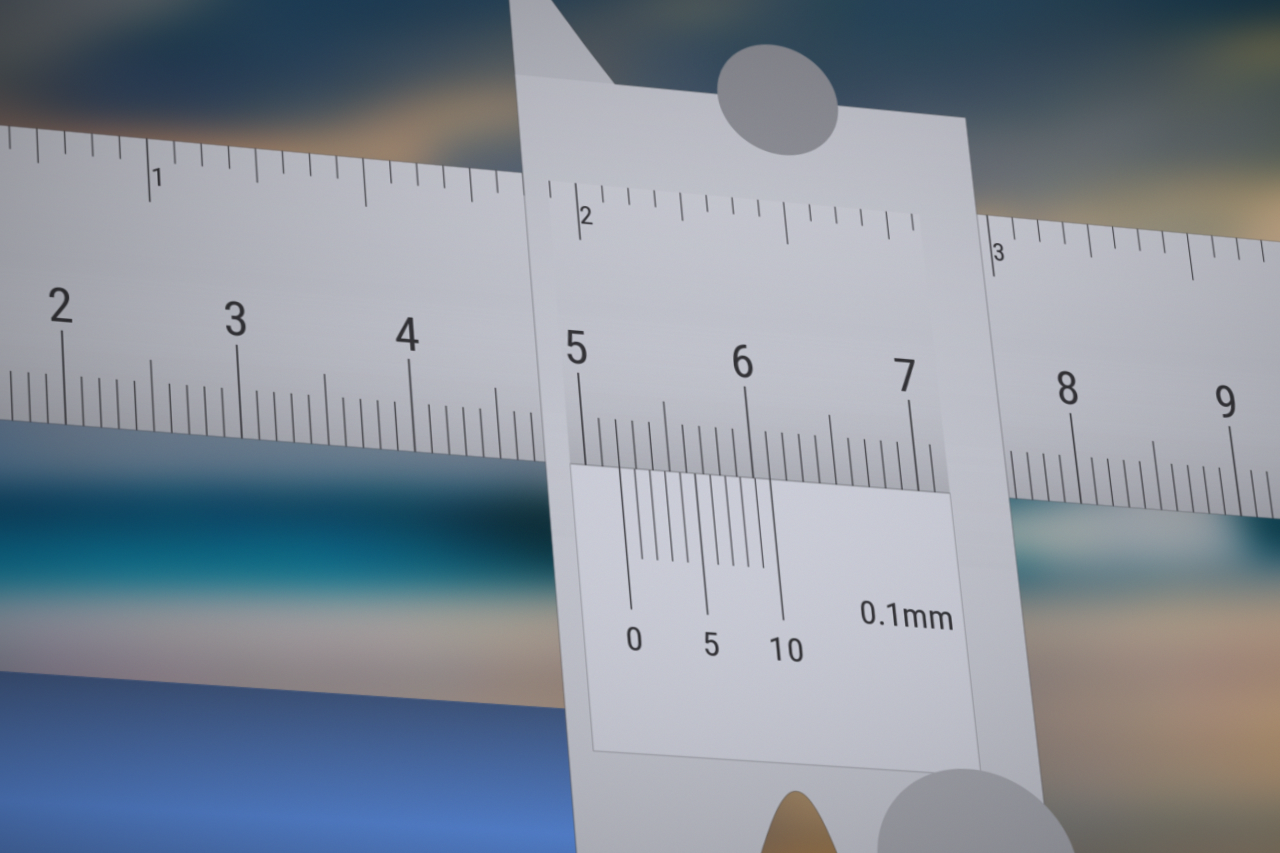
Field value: {"value": 52.0, "unit": "mm"}
